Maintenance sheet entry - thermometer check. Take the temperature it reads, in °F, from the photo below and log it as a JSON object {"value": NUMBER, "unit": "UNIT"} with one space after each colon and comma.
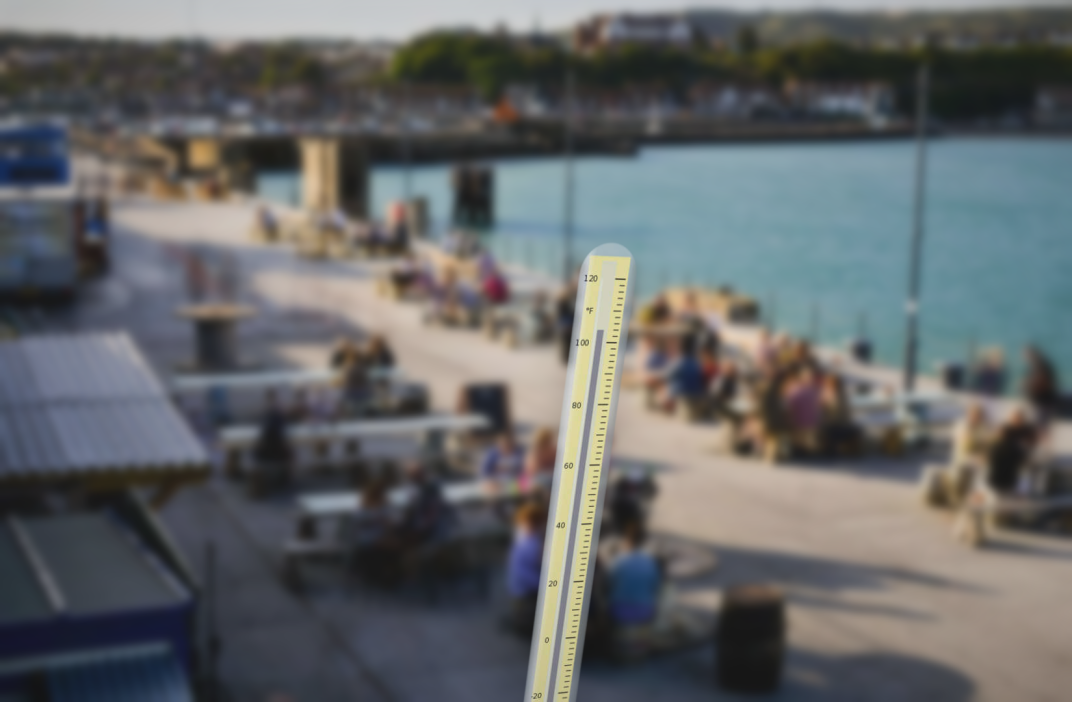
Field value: {"value": 104, "unit": "°F"}
